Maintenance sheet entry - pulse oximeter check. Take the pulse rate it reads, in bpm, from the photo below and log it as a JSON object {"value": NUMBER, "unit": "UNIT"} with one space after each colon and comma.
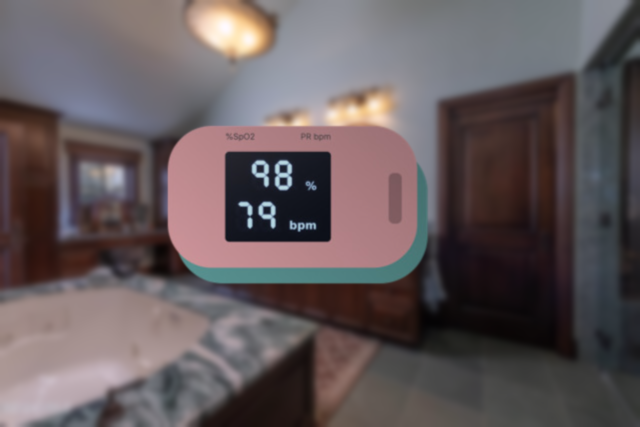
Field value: {"value": 79, "unit": "bpm"}
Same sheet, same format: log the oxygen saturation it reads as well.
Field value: {"value": 98, "unit": "%"}
